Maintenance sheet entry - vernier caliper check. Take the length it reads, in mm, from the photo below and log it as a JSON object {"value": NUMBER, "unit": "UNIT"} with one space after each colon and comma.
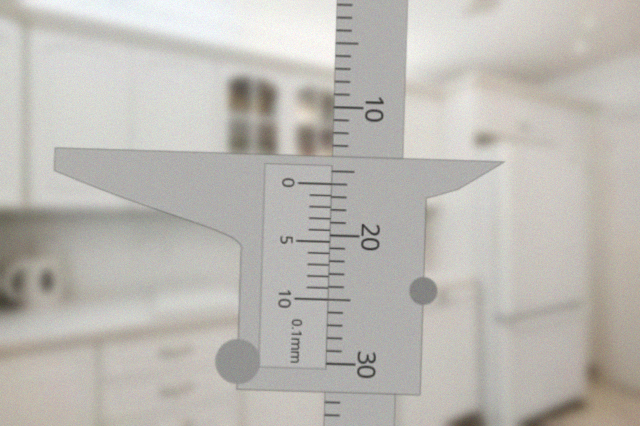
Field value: {"value": 16.0, "unit": "mm"}
